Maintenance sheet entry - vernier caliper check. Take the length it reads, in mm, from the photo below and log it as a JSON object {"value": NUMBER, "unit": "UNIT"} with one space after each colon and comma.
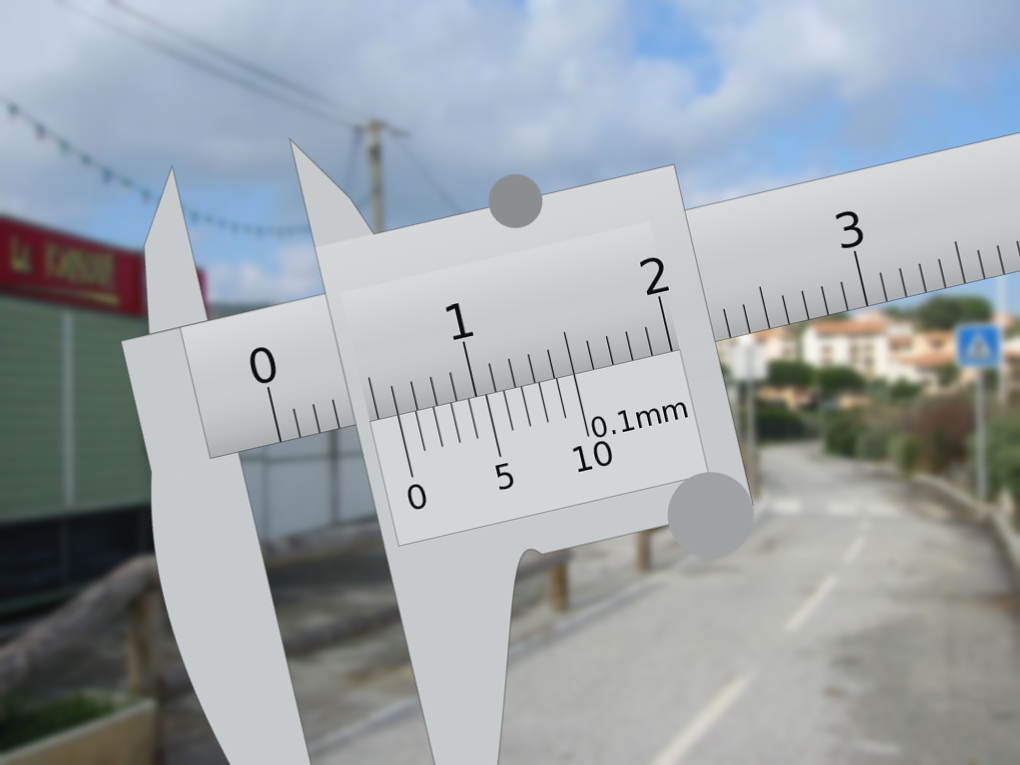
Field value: {"value": 6.0, "unit": "mm"}
